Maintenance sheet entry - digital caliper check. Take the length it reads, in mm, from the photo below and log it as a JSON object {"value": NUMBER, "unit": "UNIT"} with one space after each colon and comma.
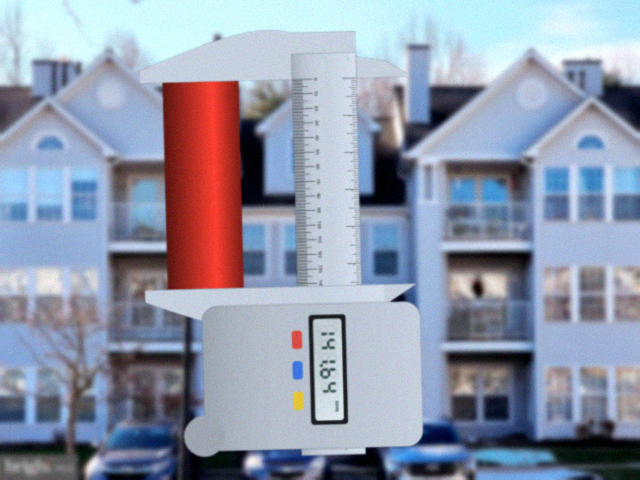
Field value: {"value": 141.64, "unit": "mm"}
